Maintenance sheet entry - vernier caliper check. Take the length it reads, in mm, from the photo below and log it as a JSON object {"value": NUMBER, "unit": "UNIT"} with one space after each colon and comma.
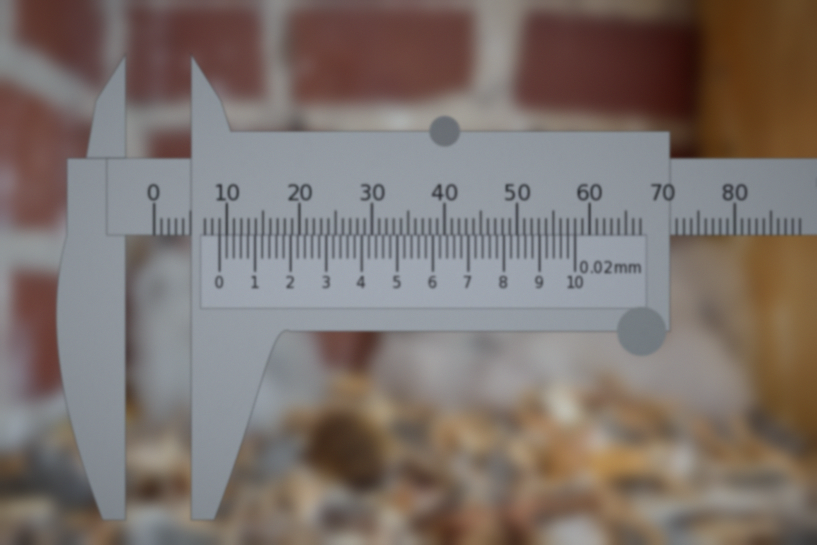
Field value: {"value": 9.0, "unit": "mm"}
